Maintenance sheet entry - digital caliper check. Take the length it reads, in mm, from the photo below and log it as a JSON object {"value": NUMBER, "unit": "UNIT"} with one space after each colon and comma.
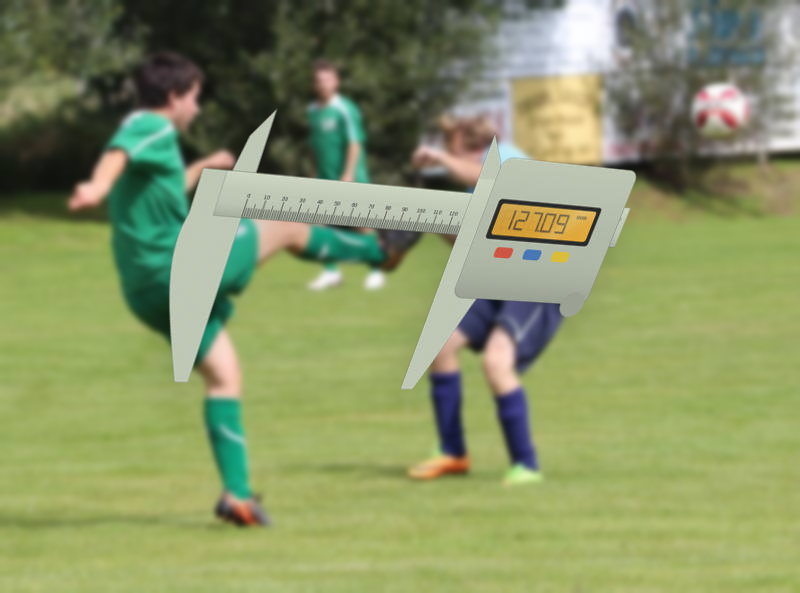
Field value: {"value": 127.09, "unit": "mm"}
